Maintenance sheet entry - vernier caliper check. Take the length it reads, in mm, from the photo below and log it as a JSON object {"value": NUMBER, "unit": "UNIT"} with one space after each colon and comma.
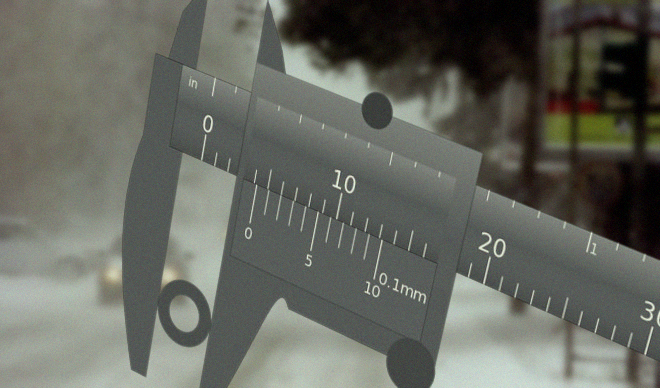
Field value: {"value": 4.2, "unit": "mm"}
